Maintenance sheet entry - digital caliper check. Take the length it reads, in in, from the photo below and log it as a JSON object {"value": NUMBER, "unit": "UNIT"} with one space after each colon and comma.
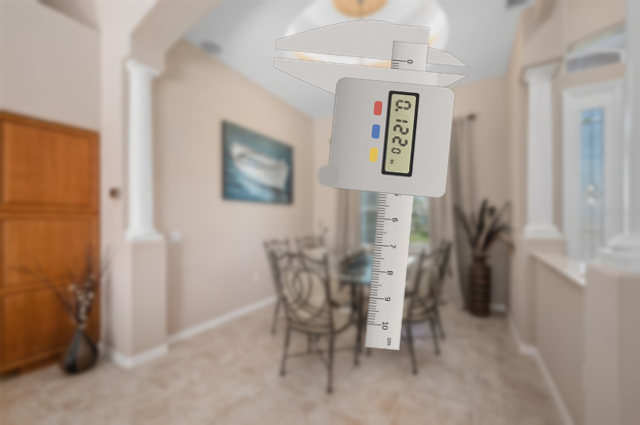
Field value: {"value": 0.1220, "unit": "in"}
